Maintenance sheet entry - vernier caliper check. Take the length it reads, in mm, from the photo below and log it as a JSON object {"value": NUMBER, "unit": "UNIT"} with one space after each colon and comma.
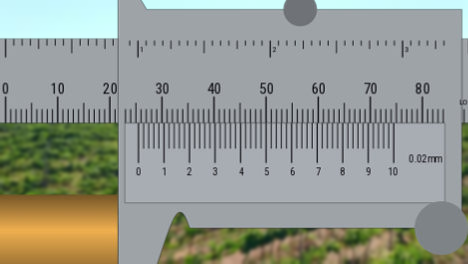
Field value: {"value": 25.5, "unit": "mm"}
